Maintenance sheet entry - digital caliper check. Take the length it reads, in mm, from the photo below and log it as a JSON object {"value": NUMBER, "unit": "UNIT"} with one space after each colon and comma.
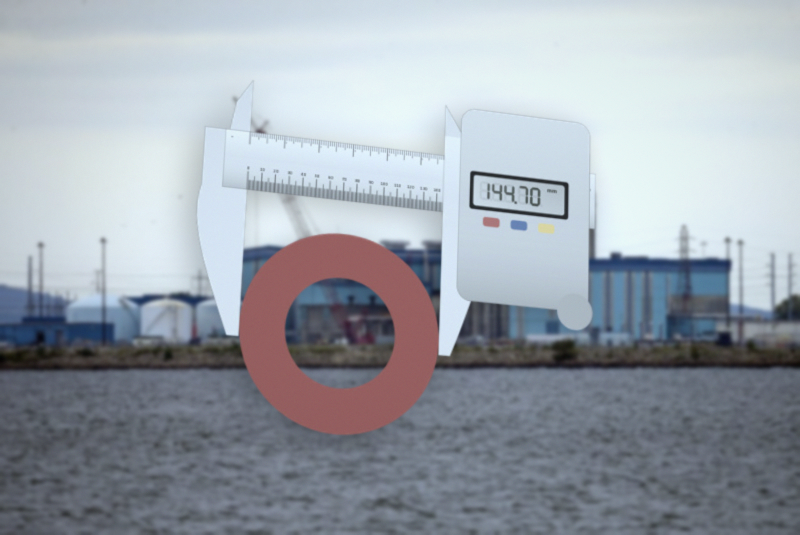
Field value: {"value": 144.70, "unit": "mm"}
